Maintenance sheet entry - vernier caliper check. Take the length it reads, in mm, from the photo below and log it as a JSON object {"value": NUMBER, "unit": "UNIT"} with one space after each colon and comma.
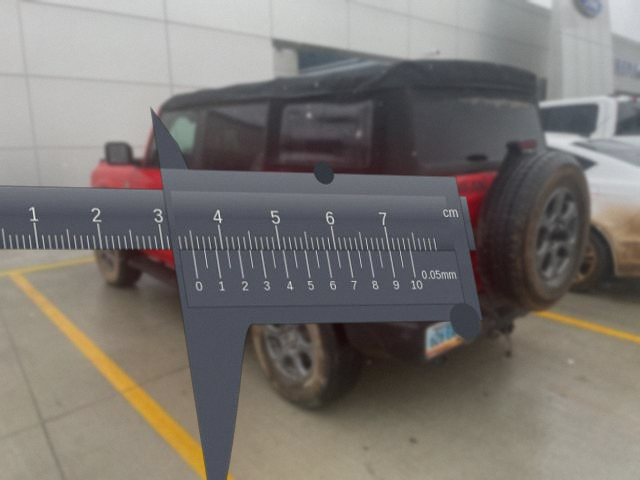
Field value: {"value": 35.0, "unit": "mm"}
